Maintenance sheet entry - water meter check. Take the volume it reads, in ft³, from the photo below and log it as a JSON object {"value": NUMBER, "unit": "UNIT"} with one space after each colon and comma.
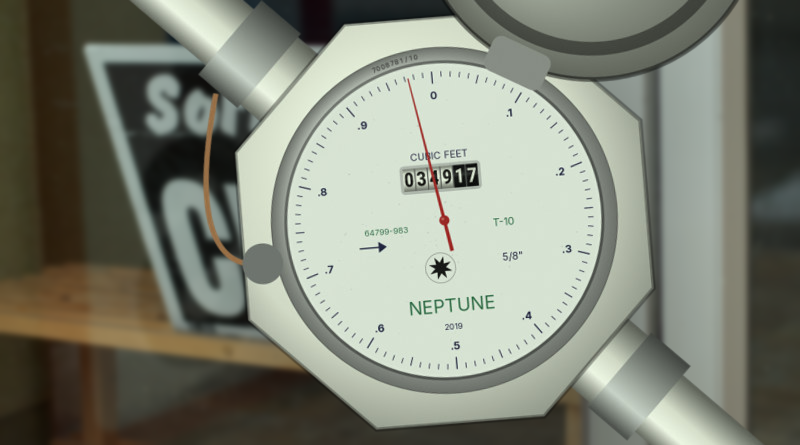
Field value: {"value": 34916.97, "unit": "ft³"}
